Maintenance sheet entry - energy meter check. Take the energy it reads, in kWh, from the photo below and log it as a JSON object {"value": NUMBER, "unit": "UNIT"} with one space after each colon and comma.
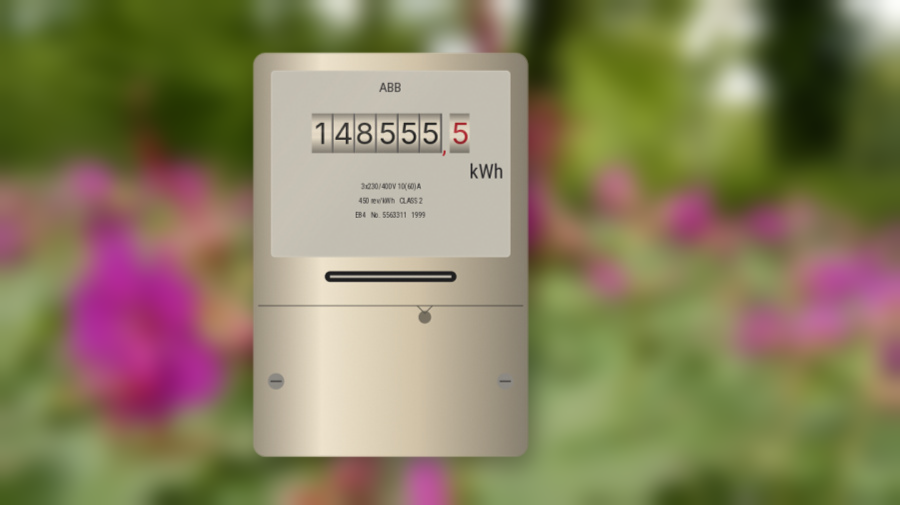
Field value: {"value": 148555.5, "unit": "kWh"}
